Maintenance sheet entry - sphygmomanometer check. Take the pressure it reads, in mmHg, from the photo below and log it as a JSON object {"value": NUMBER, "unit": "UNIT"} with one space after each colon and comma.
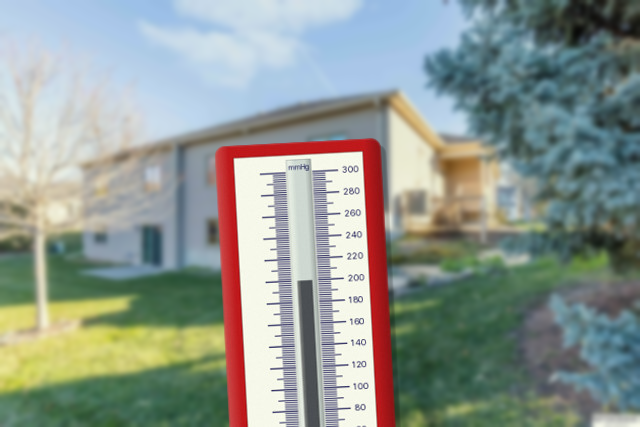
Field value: {"value": 200, "unit": "mmHg"}
